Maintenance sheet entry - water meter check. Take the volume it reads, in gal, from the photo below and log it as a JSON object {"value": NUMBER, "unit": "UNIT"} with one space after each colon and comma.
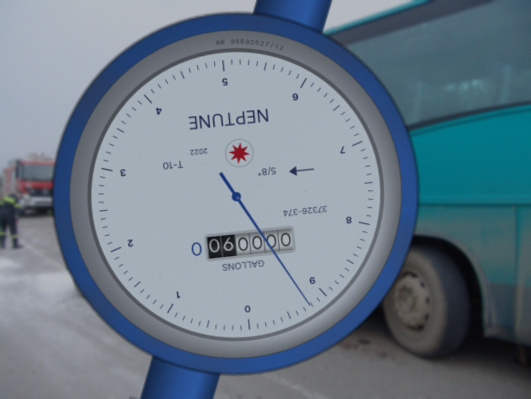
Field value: {"value": 899.2, "unit": "gal"}
